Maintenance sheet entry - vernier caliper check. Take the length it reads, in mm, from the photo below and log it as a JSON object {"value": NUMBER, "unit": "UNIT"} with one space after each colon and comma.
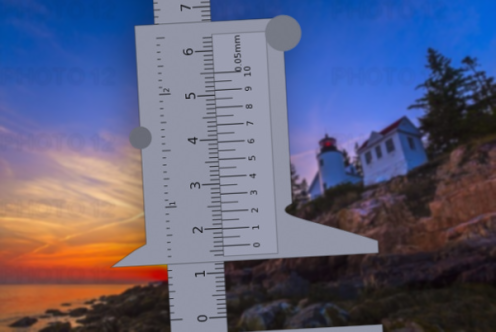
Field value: {"value": 16.0, "unit": "mm"}
